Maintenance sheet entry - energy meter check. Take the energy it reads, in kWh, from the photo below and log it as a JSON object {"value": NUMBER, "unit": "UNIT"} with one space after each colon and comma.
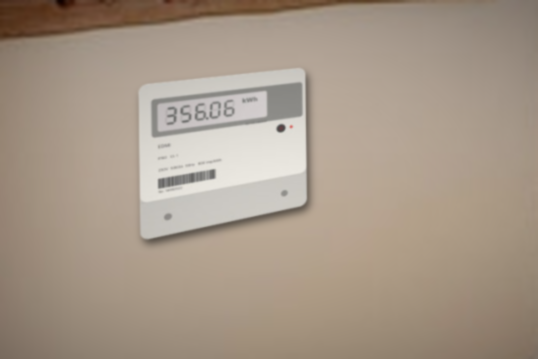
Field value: {"value": 356.06, "unit": "kWh"}
